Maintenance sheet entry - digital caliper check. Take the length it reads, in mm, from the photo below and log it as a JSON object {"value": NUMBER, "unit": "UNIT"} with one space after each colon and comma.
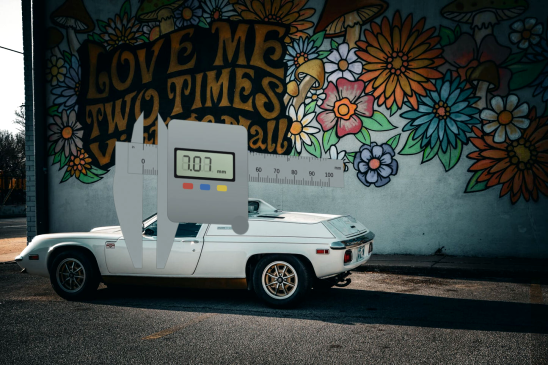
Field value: {"value": 7.07, "unit": "mm"}
